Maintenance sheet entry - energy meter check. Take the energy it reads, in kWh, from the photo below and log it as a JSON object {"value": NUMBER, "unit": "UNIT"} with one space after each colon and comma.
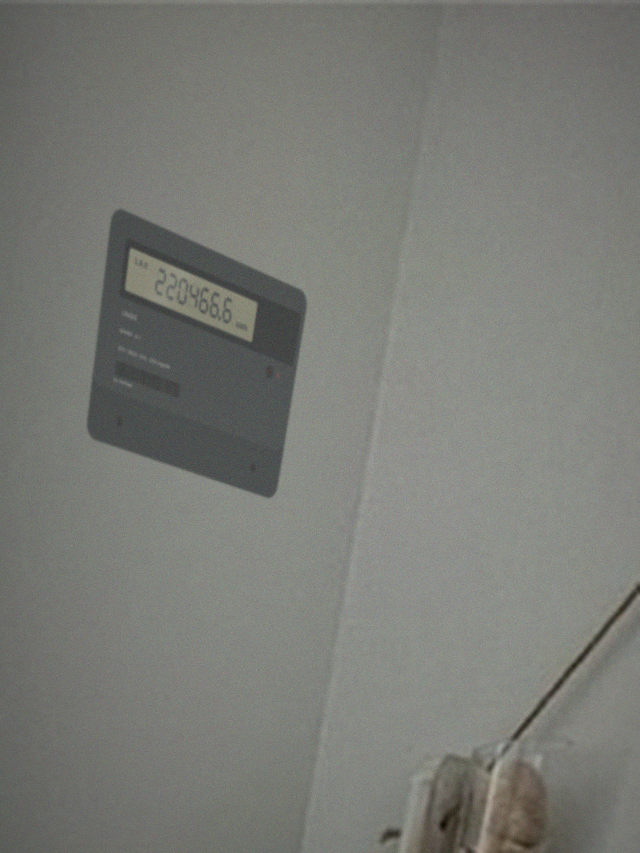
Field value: {"value": 220466.6, "unit": "kWh"}
